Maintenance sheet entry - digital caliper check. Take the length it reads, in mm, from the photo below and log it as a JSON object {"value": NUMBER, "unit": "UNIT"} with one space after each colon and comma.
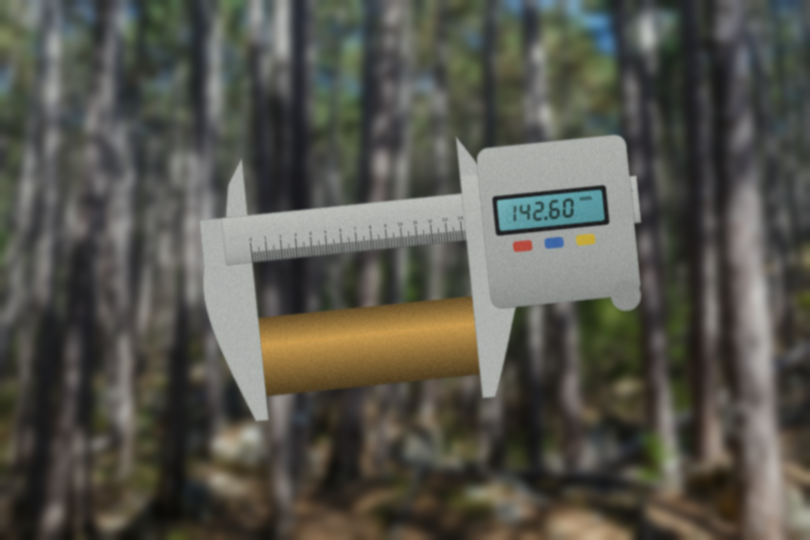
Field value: {"value": 142.60, "unit": "mm"}
